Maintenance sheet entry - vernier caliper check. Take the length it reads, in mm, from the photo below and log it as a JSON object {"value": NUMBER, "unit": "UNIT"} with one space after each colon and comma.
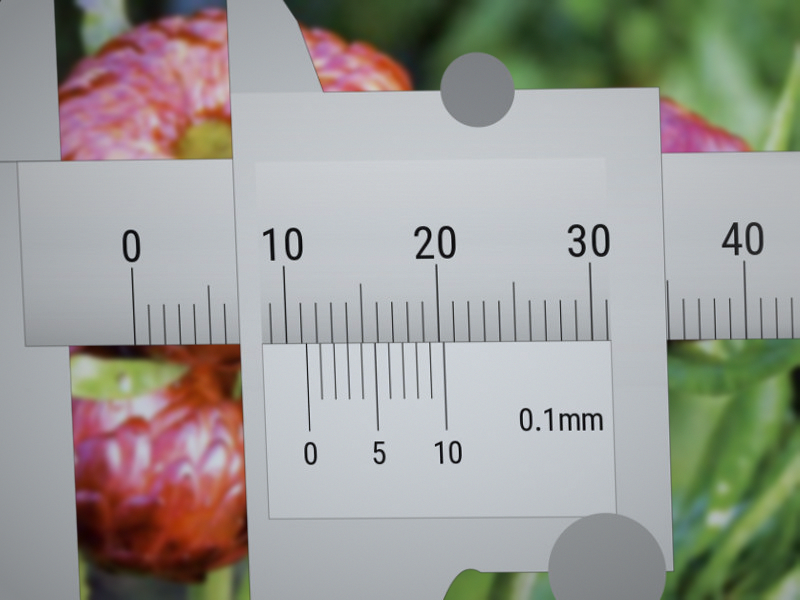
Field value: {"value": 11.3, "unit": "mm"}
